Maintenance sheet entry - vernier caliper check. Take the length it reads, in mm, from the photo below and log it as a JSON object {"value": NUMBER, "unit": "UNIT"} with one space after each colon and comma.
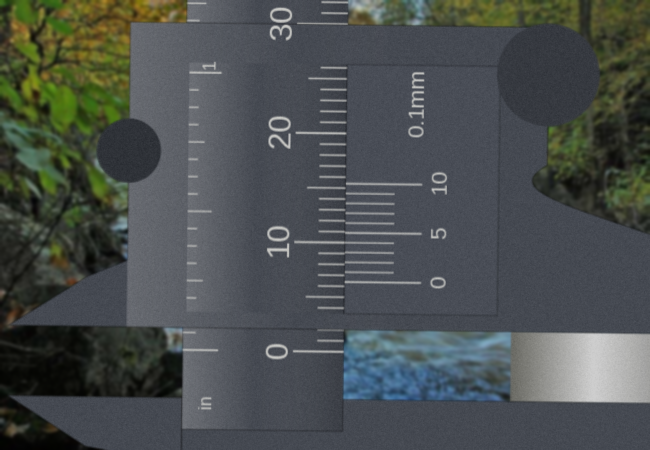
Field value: {"value": 6.4, "unit": "mm"}
